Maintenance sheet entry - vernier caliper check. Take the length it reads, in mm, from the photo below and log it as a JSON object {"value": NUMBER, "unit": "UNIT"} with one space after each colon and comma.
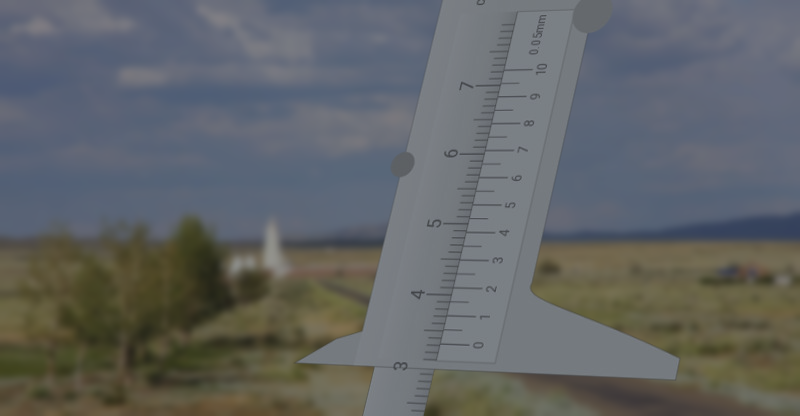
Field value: {"value": 33.2, "unit": "mm"}
